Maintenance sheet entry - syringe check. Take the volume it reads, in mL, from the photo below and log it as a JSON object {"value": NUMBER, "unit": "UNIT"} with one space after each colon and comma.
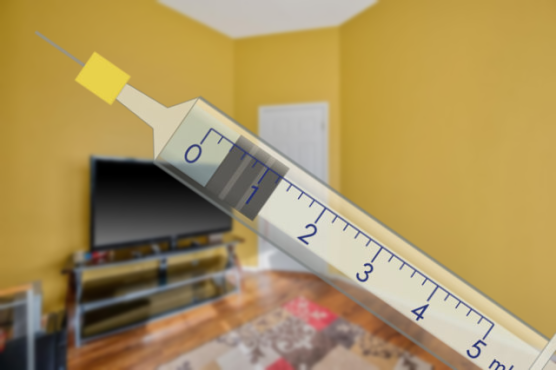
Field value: {"value": 0.4, "unit": "mL"}
